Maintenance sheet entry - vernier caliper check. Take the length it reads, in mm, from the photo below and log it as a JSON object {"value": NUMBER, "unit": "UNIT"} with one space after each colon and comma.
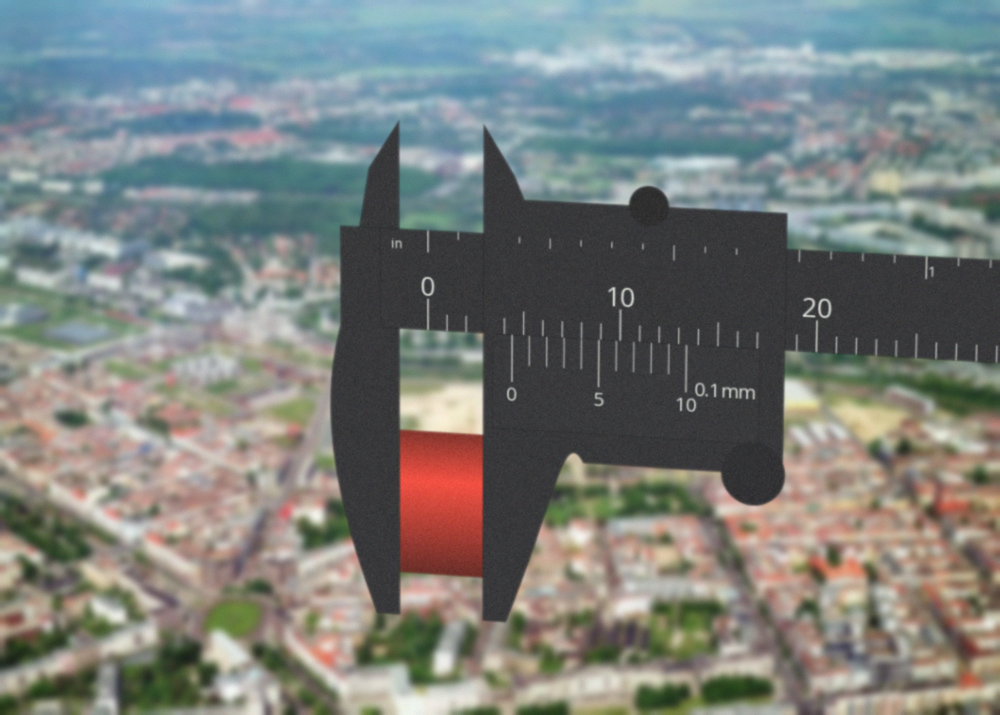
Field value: {"value": 4.4, "unit": "mm"}
